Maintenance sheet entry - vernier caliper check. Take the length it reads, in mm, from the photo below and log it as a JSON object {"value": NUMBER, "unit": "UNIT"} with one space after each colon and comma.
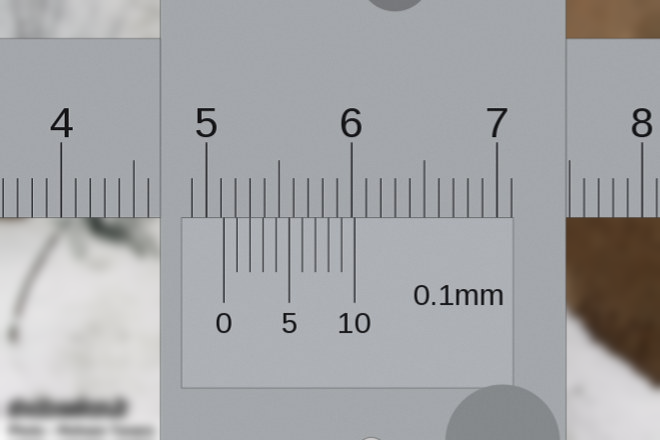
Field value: {"value": 51.2, "unit": "mm"}
